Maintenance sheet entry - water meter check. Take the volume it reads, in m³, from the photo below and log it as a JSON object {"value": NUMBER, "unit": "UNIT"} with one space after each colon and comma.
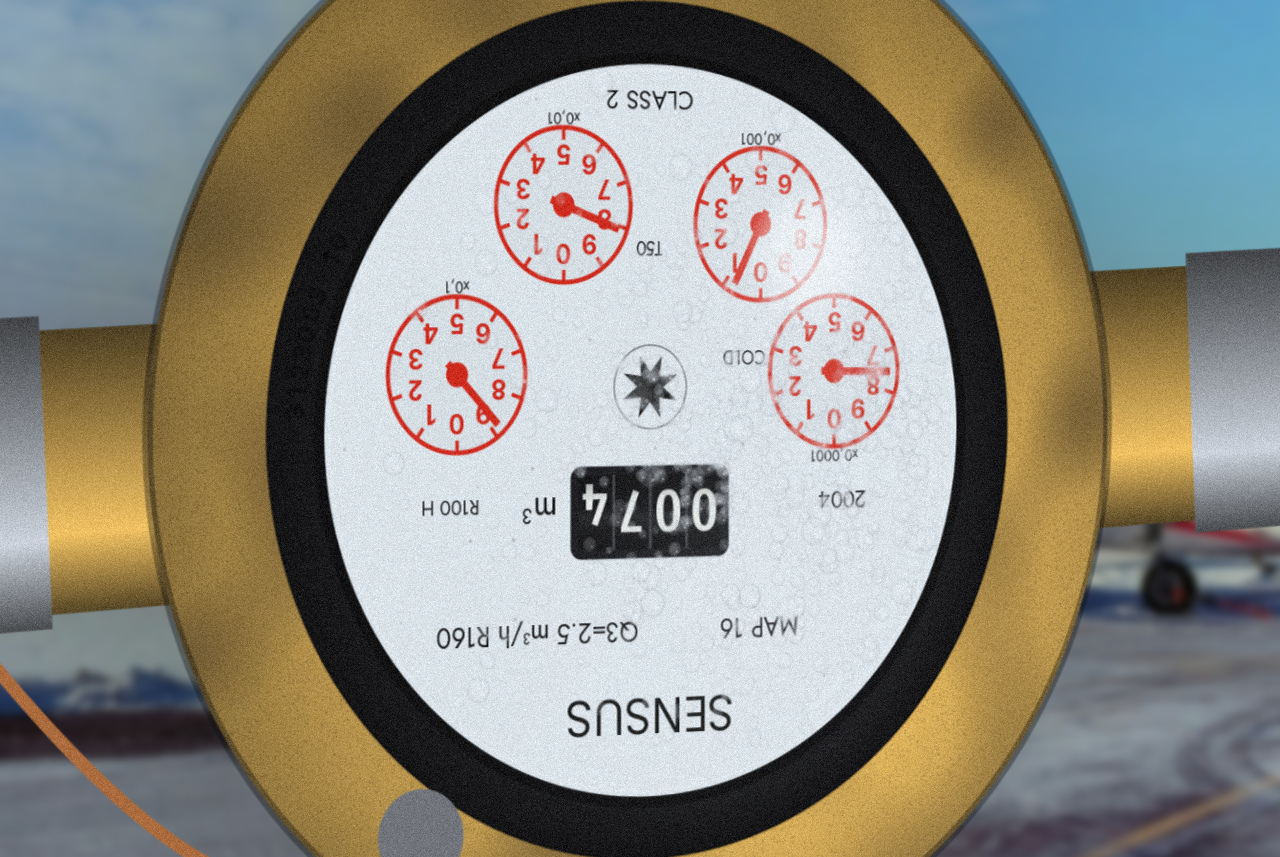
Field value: {"value": 73.8807, "unit": "m³"}
